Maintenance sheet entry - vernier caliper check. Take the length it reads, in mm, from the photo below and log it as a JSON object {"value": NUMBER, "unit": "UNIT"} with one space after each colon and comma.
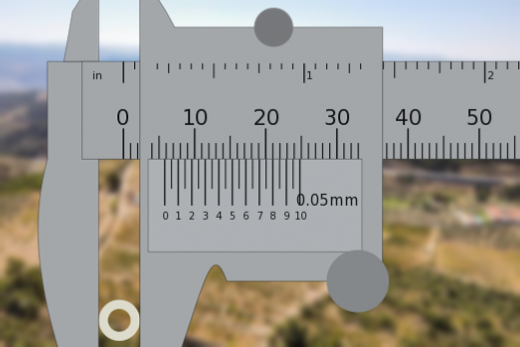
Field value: {"value": 5.8, "unit": "mm"}
